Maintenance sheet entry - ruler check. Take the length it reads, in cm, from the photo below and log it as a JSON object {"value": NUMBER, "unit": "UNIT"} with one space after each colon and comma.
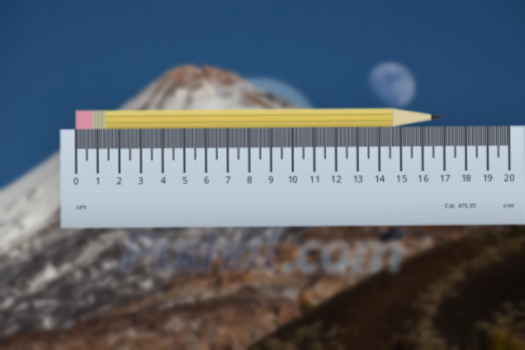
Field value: {"value": 17, "unit": "cm"}
